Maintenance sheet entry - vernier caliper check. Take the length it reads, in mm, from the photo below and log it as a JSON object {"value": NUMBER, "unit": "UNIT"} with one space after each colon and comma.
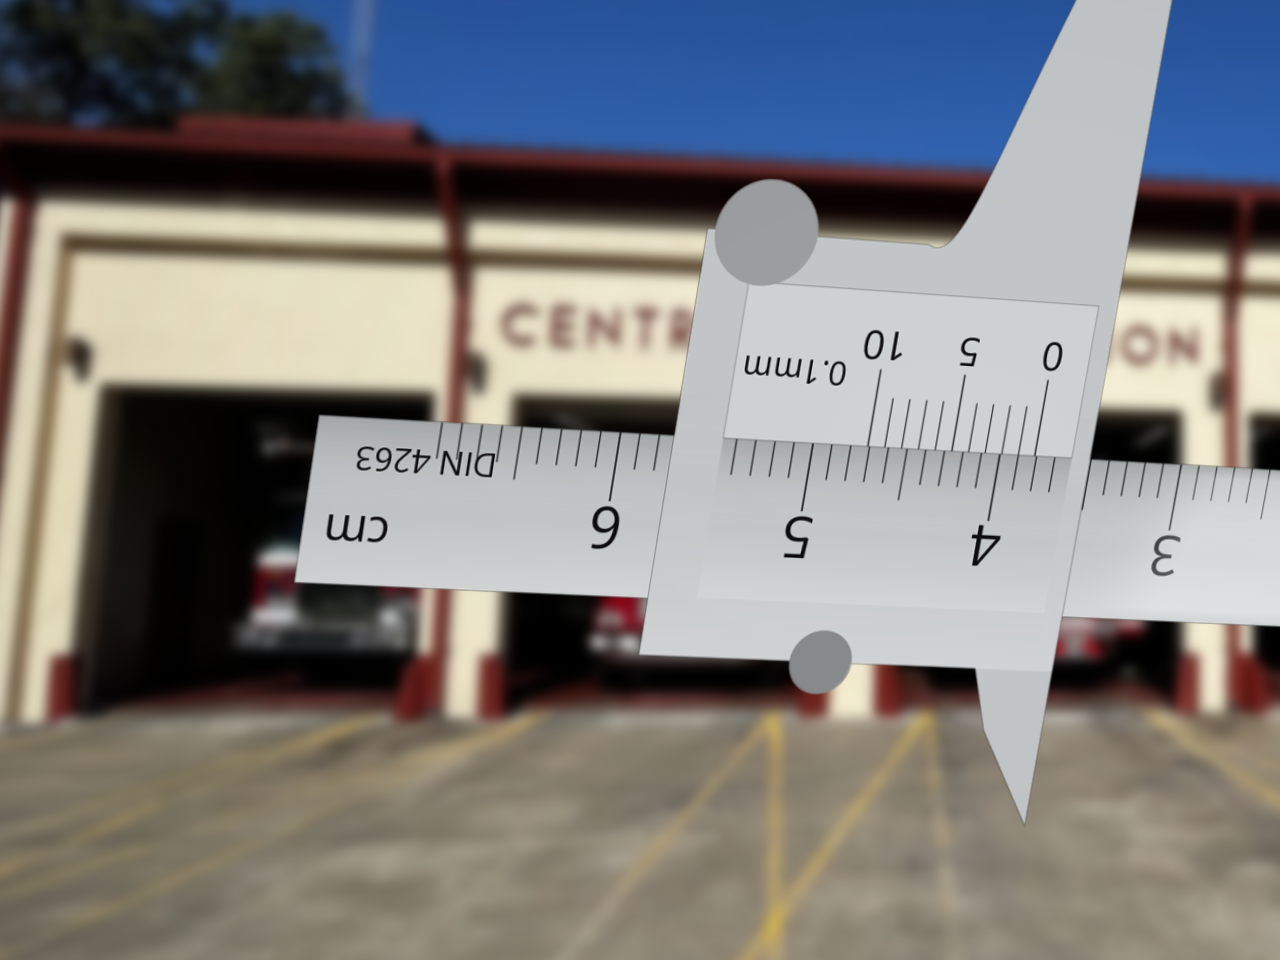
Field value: {"value": 38.1, "unit": "mm"}
